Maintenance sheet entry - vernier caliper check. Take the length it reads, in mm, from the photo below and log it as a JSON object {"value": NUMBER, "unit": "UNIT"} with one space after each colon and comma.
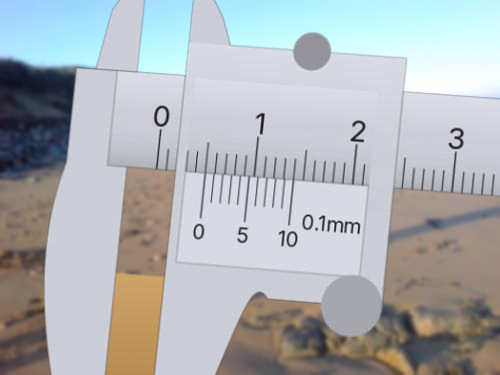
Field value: {"value": 5.0, "unit": "mm"}
